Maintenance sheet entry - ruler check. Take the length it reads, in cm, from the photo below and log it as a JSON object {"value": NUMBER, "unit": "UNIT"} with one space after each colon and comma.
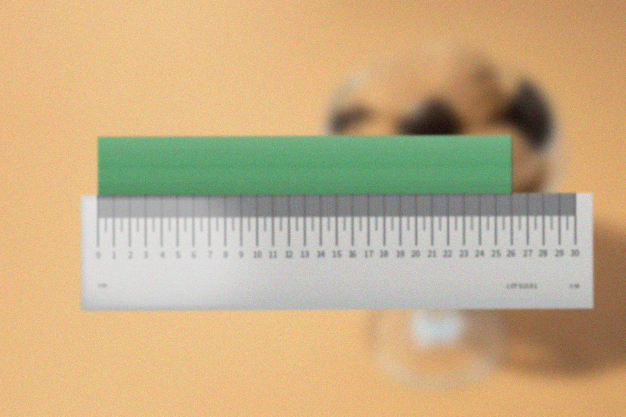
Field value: {"value": 26, "unit": "cm"}
